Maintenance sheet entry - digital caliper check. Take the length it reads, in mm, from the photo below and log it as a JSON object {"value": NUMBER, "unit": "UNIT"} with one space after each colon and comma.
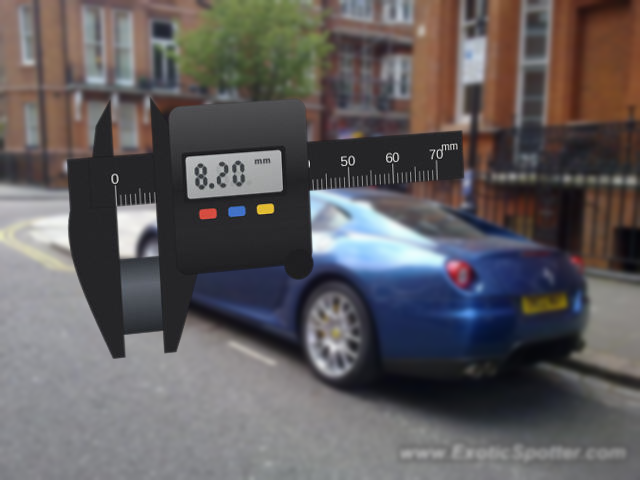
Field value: {"value": 8.20, "unit": "mm"}
